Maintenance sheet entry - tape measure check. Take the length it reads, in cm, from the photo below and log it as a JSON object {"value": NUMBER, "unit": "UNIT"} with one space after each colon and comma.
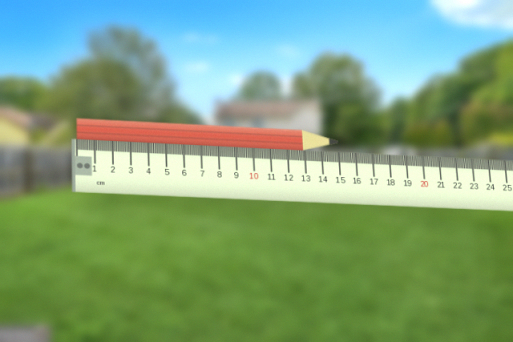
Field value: {"value": 15, "unit": "cm"}
